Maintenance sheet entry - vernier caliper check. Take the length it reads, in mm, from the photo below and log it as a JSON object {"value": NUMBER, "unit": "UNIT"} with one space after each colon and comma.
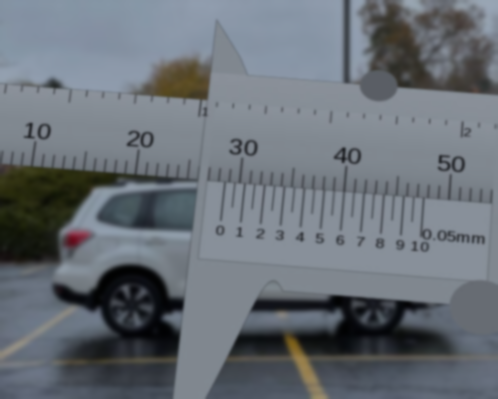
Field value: {"value": 28.6, "unit": "mm"}
